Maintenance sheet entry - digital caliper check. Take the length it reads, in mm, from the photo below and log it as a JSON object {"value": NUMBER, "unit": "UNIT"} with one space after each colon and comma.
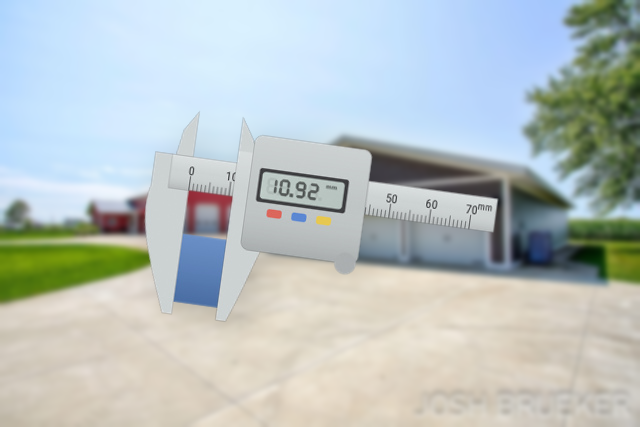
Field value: {"value": 10.92, "unit": "mm"}
